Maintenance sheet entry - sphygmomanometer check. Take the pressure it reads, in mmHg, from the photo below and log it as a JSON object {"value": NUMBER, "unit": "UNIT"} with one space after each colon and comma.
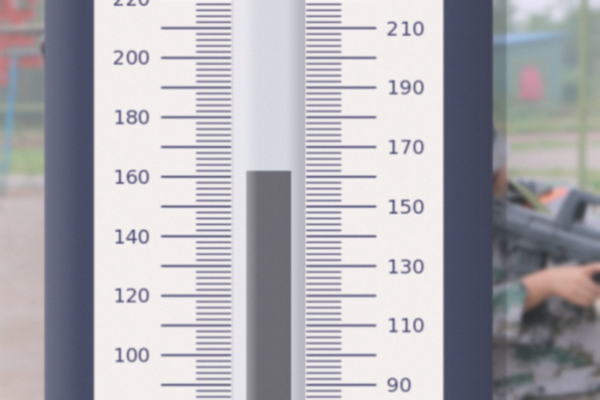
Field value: {"value": 162, "unit": "mmHg"}
